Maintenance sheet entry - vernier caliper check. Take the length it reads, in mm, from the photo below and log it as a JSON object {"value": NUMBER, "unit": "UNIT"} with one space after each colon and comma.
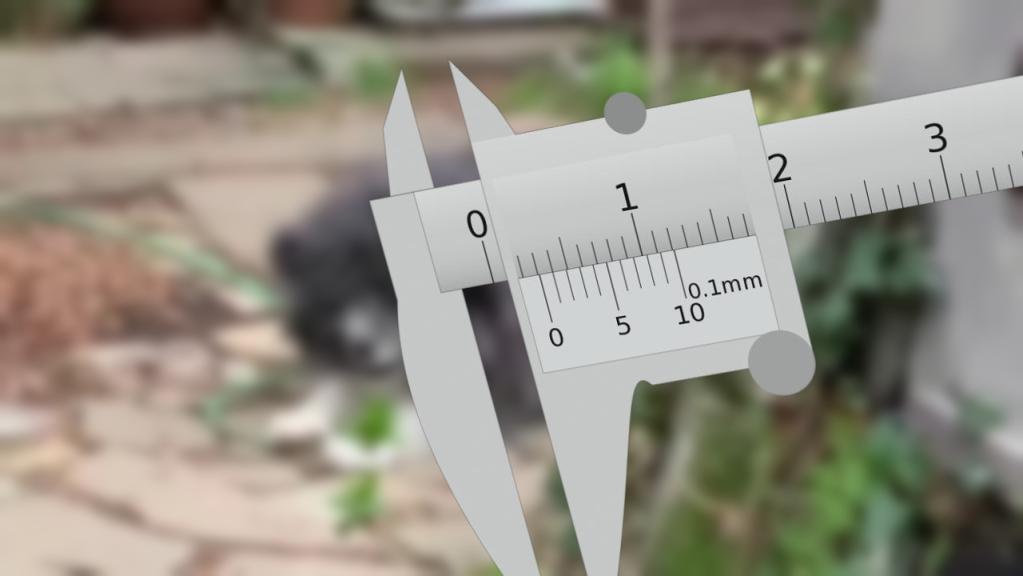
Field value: {"value": 3.1, "unit": "mm"}
